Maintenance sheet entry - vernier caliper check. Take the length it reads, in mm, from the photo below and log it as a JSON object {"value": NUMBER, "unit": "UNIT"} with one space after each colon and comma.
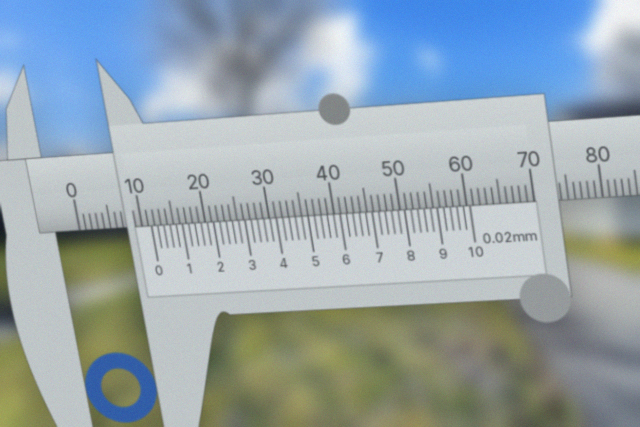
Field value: {"value": 11.5, "unit": "mm"}
